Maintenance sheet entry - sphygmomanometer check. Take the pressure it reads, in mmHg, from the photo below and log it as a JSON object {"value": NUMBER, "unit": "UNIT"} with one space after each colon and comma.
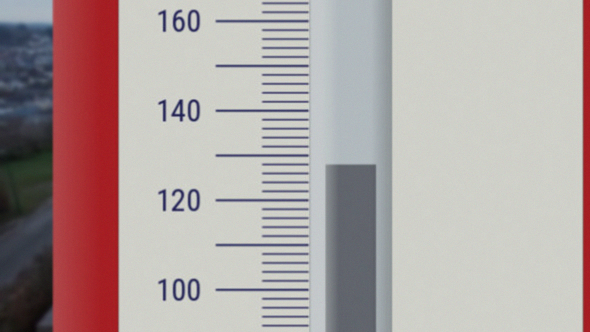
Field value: {"value": 128, "unit": "mmHg"}
